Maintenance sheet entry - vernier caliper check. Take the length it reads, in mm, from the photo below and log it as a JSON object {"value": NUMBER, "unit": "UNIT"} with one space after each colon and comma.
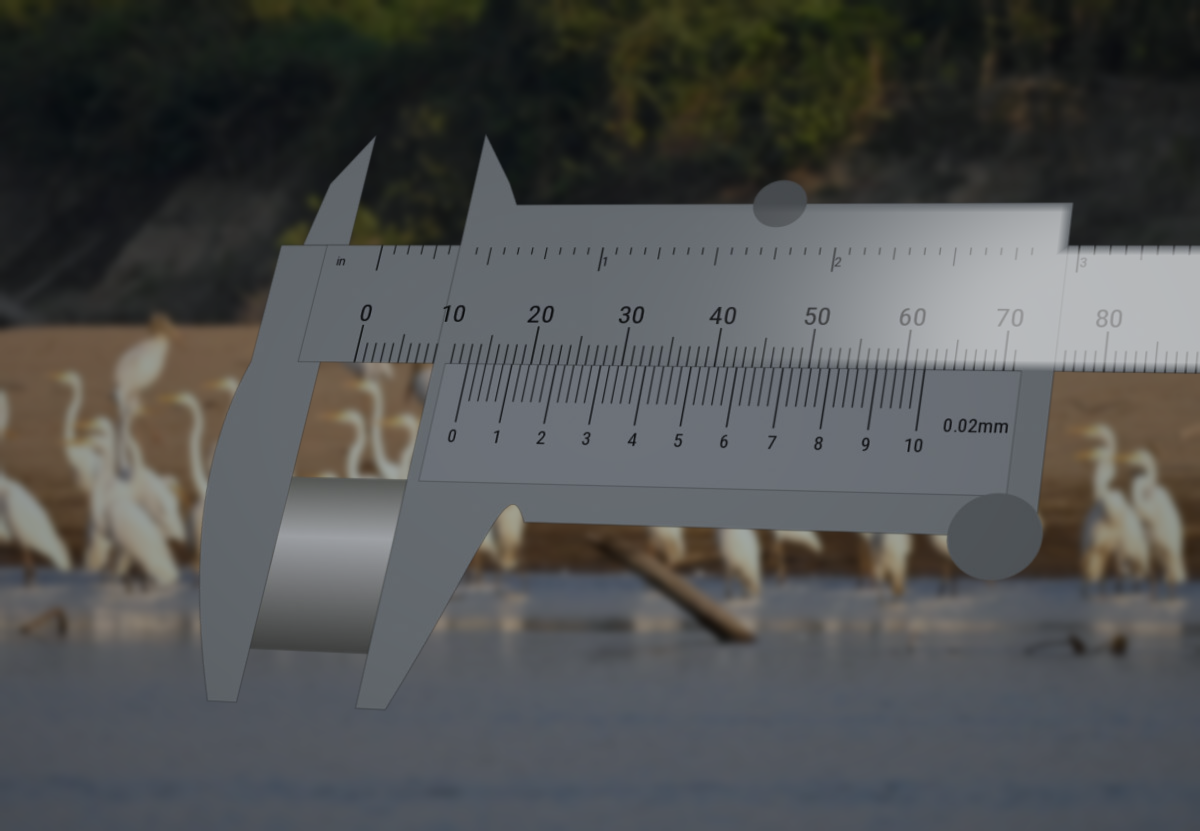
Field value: {"value": 13.0, "unit": "mm"}
